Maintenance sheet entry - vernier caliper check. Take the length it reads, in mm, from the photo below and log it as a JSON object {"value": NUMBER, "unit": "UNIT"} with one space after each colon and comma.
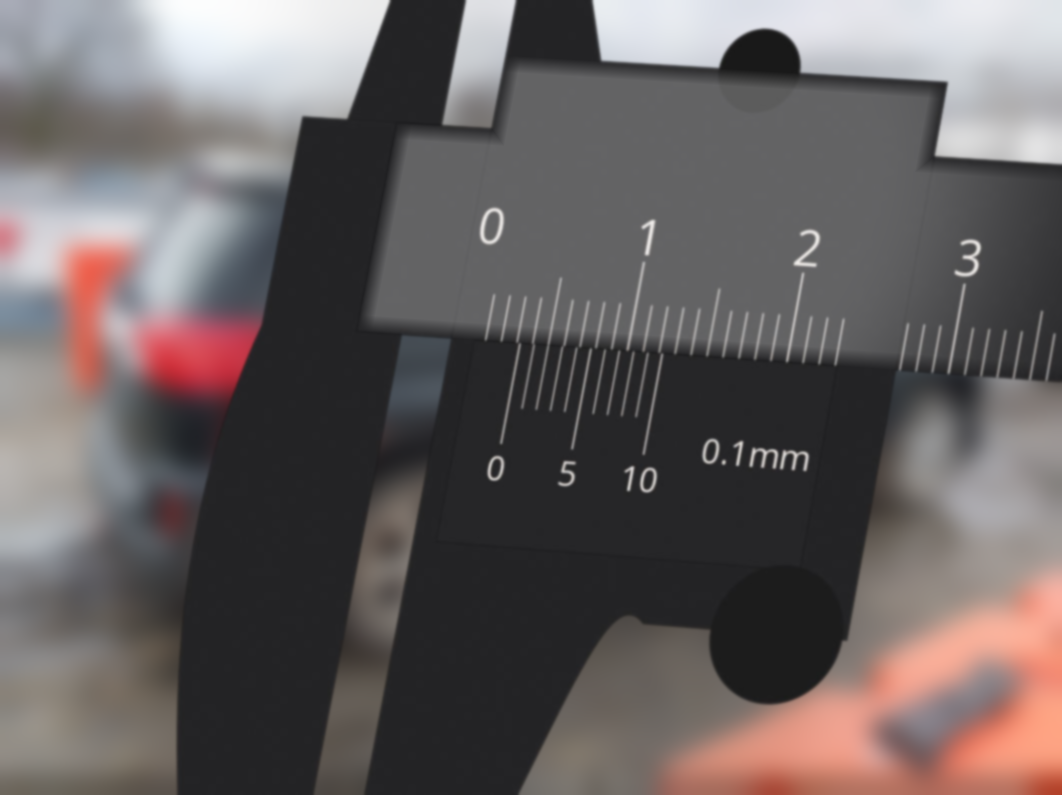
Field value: {"value": 3.2, "unit": "mm"}
